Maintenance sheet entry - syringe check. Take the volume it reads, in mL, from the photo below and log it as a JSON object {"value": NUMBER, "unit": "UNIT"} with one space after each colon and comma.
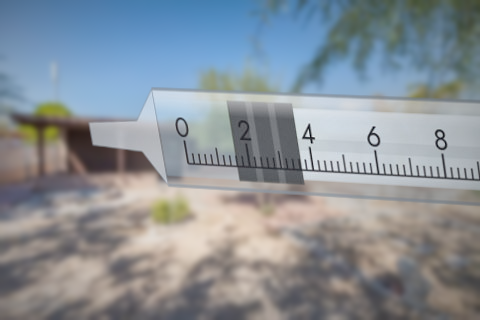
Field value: {"value": 1.6, "unit": "mL"}
